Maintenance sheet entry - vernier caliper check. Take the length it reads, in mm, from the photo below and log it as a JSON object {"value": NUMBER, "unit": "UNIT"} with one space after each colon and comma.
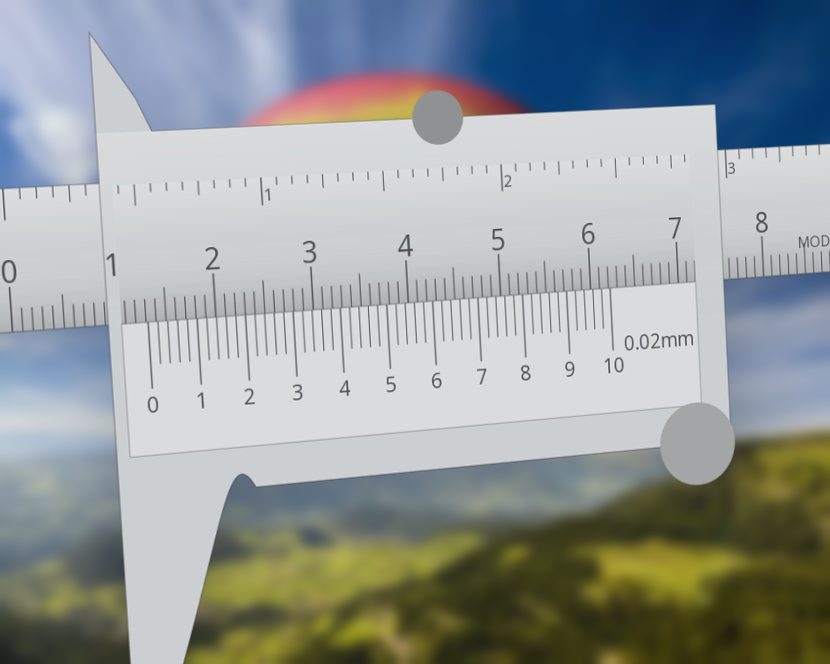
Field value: {"value": 13.2, "unit": "mm"}
